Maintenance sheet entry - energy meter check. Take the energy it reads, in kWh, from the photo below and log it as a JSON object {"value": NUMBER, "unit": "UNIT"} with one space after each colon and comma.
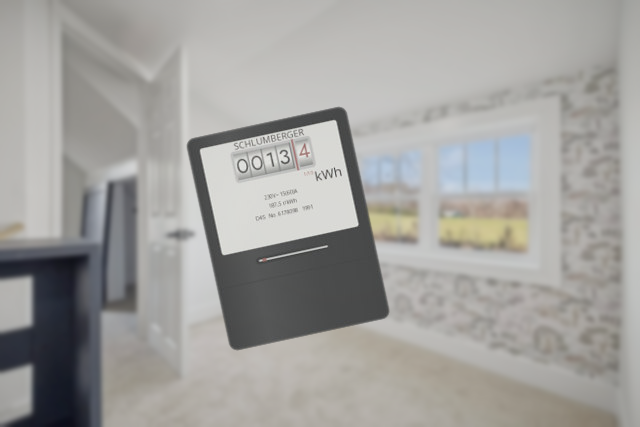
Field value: {"value": 13.4, "unit": "kWh"}
